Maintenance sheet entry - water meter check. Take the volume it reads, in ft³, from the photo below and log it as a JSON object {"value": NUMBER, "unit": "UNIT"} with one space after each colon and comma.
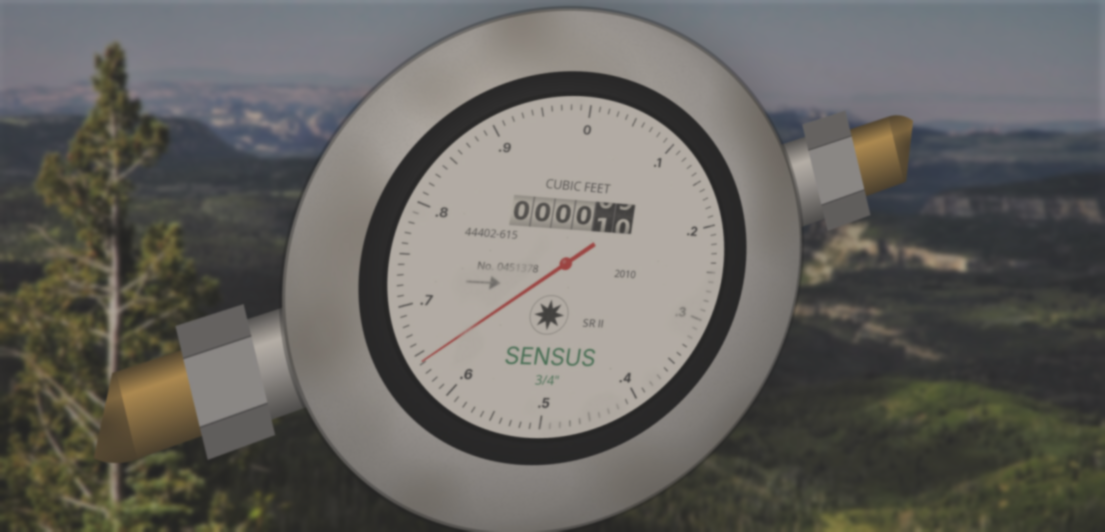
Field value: {"value": 9.64, "unit": "ft³"}
